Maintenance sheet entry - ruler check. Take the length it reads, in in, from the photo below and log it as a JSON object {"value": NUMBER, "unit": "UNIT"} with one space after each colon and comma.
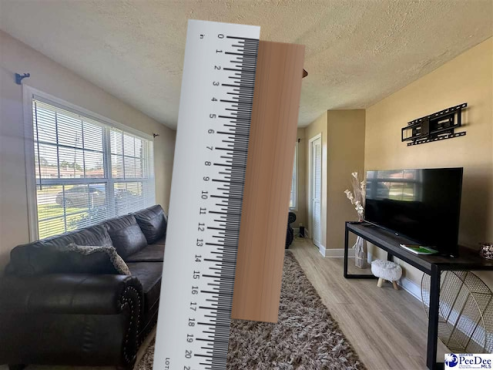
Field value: {"value": 17.5, "unit": "in"}
